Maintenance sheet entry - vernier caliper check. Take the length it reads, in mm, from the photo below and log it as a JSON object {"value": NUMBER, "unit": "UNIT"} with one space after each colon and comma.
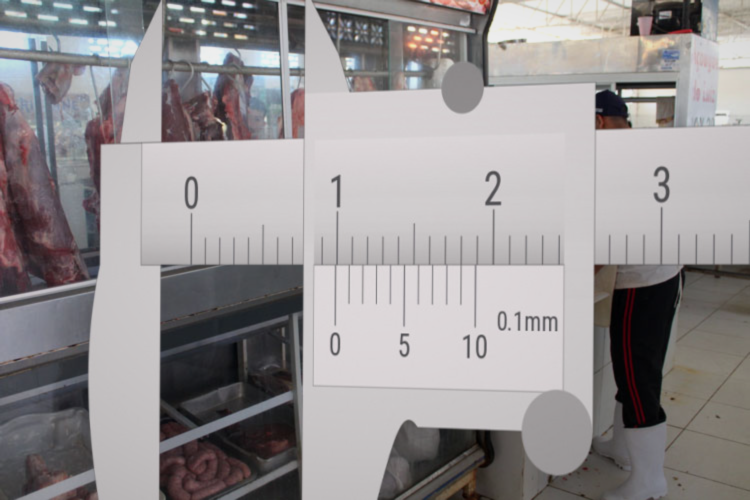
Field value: {"value": 9.9, "unit": "mm"}
